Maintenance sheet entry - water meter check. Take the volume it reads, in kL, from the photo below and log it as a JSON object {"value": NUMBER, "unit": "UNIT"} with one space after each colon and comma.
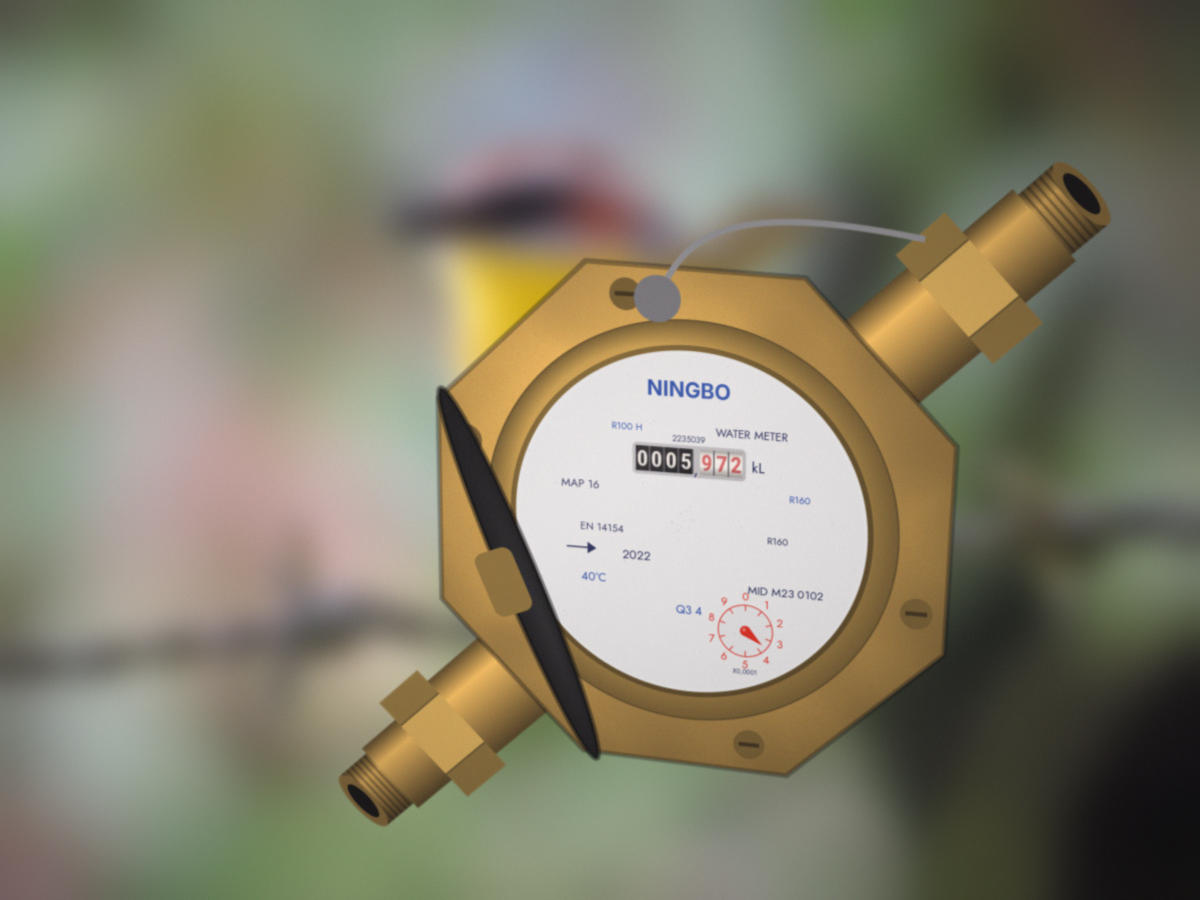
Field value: {"value": 5.9723, "unit": "kL"}
